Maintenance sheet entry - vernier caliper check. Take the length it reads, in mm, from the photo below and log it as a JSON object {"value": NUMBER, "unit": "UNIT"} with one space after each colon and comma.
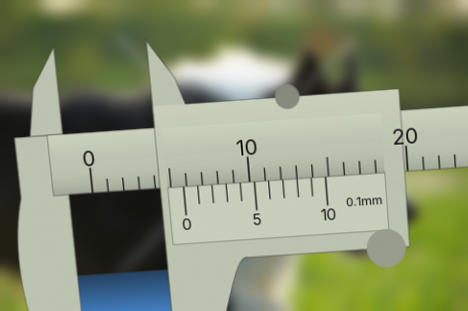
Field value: {"value": 5.8, "unit": "mm"}
